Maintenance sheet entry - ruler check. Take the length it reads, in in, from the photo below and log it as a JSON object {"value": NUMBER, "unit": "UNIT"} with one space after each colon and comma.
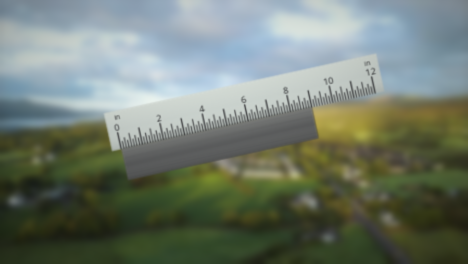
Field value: {"value": 9, "unit": "in"}
